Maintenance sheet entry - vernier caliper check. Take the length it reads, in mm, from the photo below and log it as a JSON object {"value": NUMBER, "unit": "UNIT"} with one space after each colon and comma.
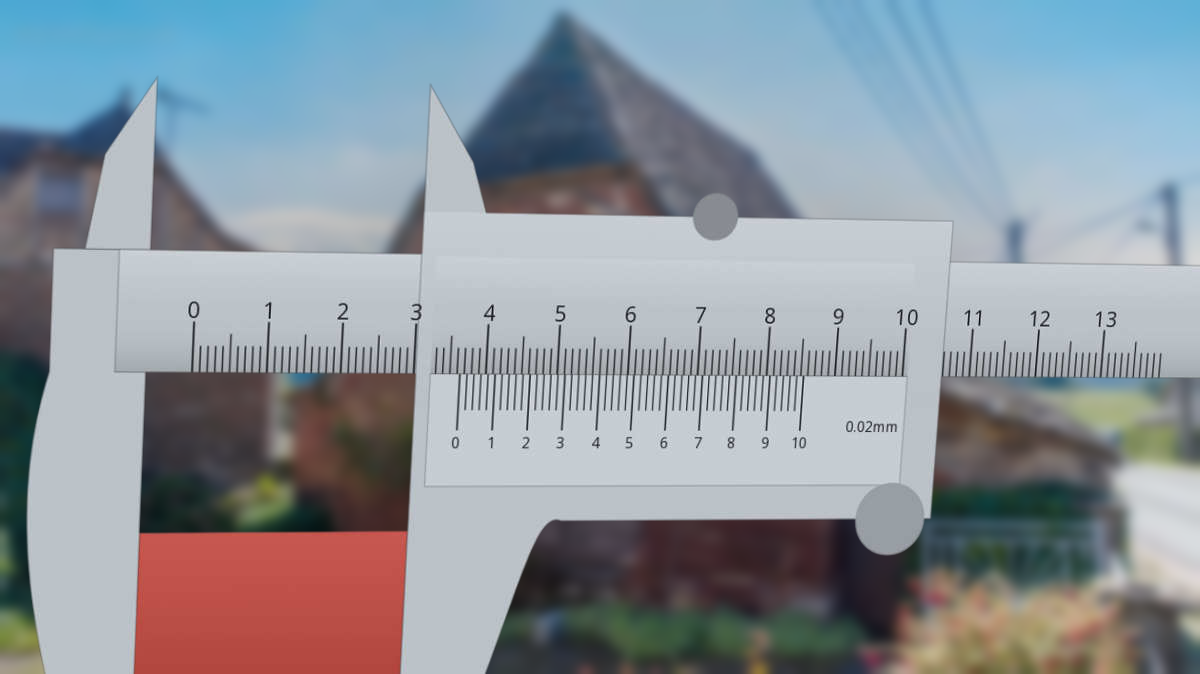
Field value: {"value": 36.4, "unit": "mm"}
